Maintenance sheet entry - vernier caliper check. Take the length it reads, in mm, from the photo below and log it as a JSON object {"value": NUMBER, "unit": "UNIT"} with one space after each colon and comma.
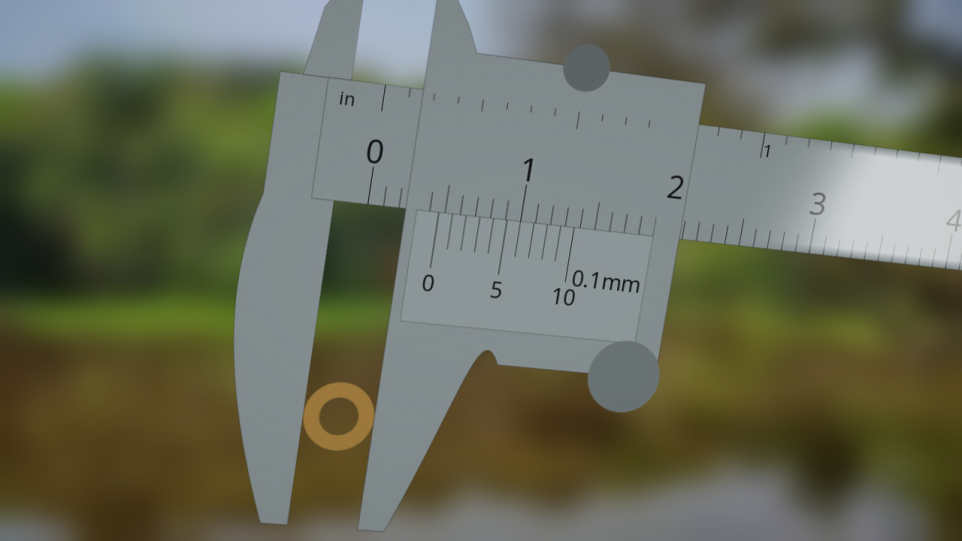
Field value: {"value": 4.6, "unit": "mm"}
